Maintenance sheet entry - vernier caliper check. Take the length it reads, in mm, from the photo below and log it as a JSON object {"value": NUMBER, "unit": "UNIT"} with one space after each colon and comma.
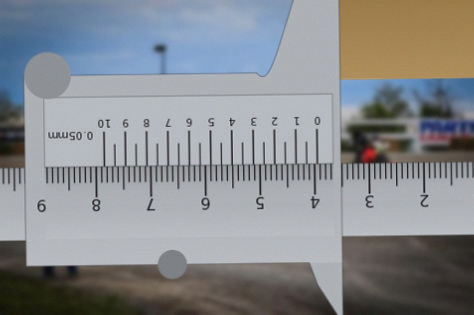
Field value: {"value": 39.5, "unit": "mm"}
